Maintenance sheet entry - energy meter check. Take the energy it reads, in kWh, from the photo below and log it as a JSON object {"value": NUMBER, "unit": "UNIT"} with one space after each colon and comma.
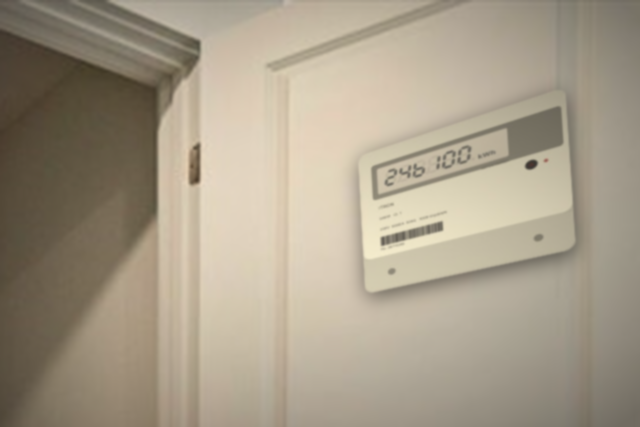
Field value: {"value": 246100, "unit": "kWh"}
